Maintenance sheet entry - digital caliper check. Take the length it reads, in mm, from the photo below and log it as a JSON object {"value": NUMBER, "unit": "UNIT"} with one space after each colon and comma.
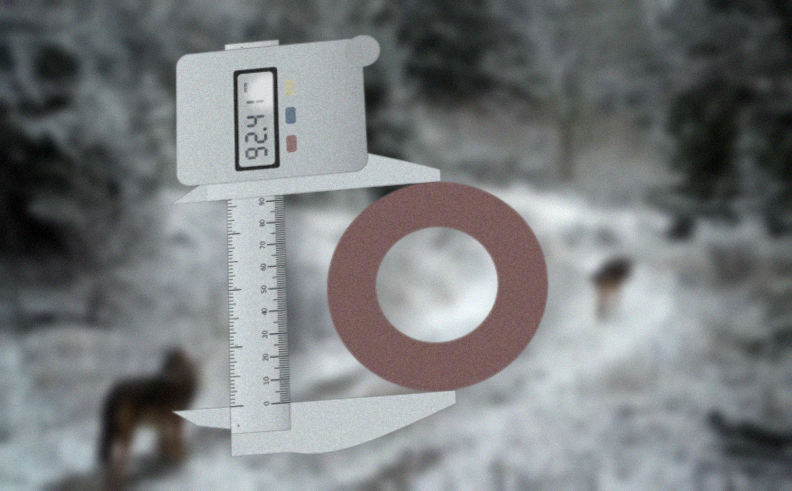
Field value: {"value": 92.41, "unit": "mm"}
